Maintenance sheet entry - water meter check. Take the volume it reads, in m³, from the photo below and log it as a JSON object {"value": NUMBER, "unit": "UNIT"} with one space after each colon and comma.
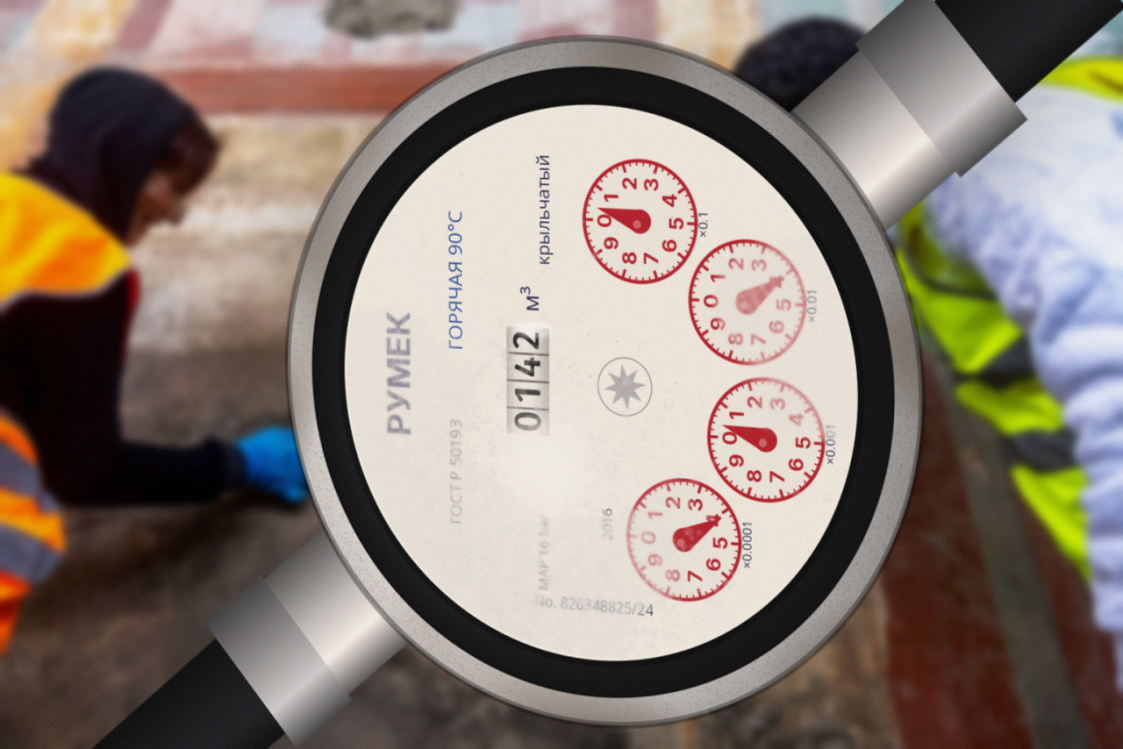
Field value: {"value": 142.0404, "unit": "m³"}
